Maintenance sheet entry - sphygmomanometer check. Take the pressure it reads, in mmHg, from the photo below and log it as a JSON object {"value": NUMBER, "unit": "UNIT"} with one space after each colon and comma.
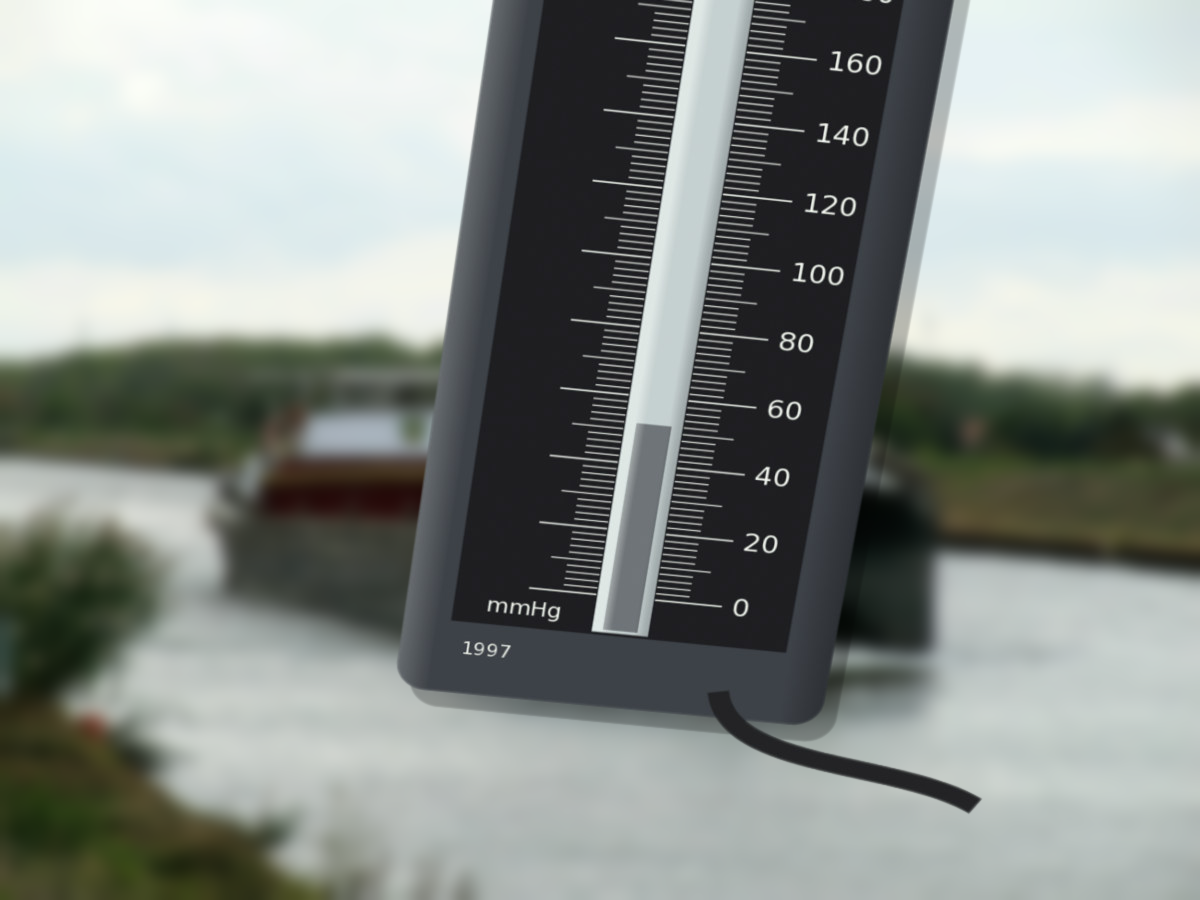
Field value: {"value": 52, "unit": "mmHg"}
